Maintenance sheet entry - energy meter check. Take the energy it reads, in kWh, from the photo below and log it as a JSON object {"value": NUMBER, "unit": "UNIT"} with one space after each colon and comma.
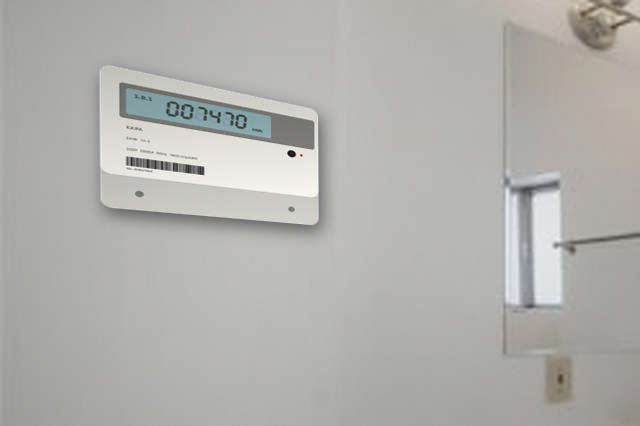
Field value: {"value": 7470, "unit": "kWh"}
